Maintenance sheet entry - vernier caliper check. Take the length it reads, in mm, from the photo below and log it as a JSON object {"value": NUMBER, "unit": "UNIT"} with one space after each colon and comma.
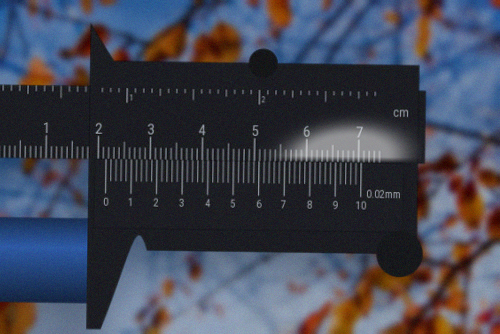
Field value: {"value": 21.5, "unit": "mm"}
